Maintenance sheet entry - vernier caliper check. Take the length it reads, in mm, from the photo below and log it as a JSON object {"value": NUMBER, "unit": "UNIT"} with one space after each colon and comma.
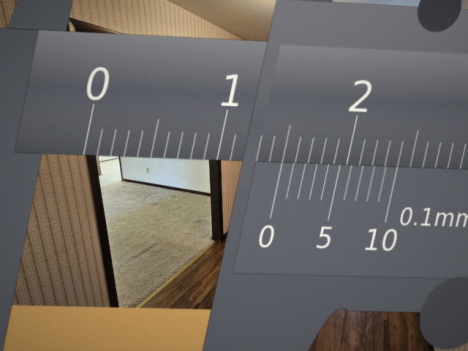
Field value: {"value": 15.0, "unit": "mm"}
